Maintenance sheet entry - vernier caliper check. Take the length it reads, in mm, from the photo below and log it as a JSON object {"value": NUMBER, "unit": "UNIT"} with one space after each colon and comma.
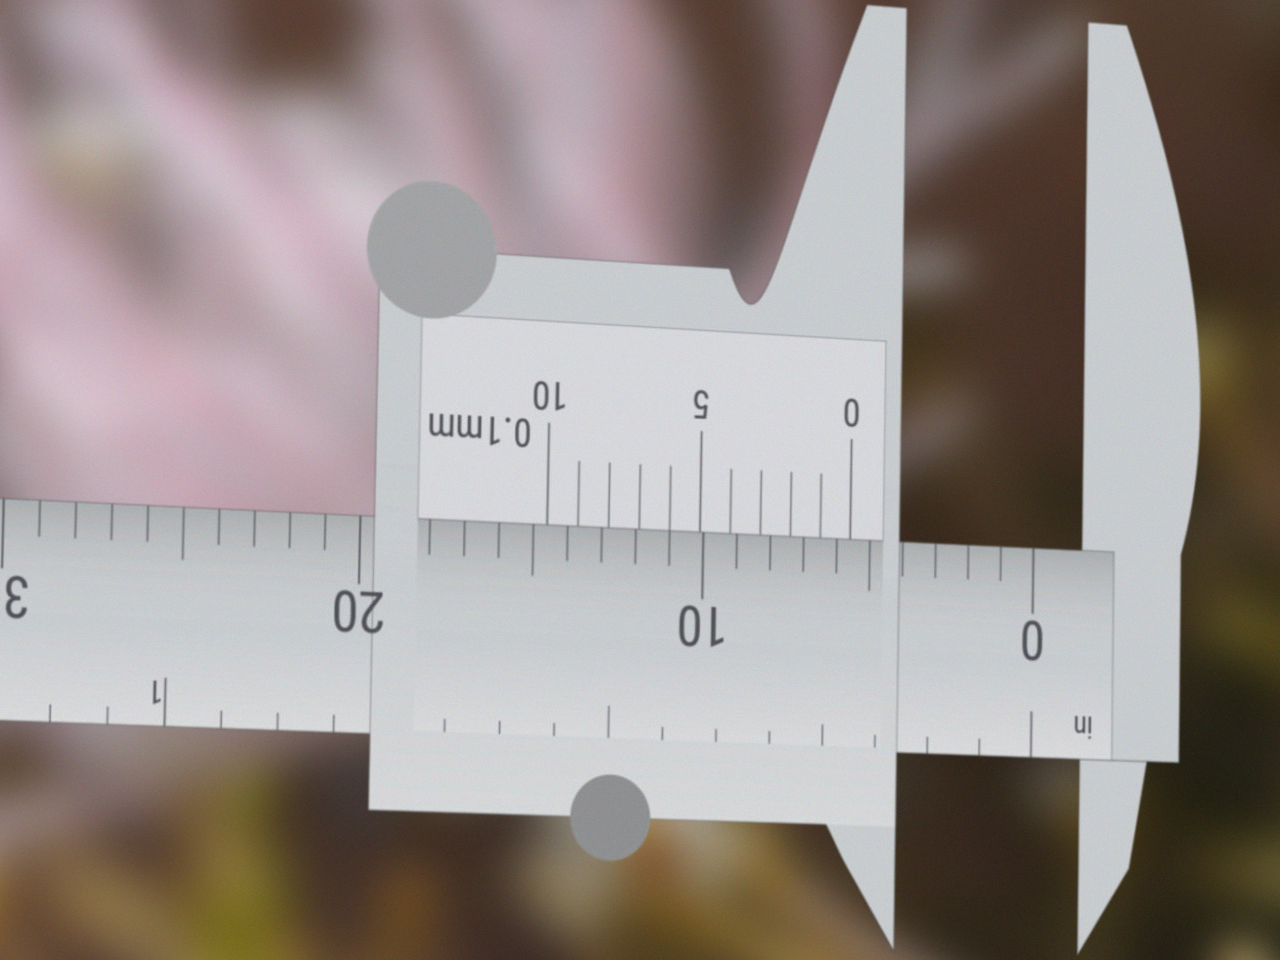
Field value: {"value": 5.6, "unit": "mm"}
